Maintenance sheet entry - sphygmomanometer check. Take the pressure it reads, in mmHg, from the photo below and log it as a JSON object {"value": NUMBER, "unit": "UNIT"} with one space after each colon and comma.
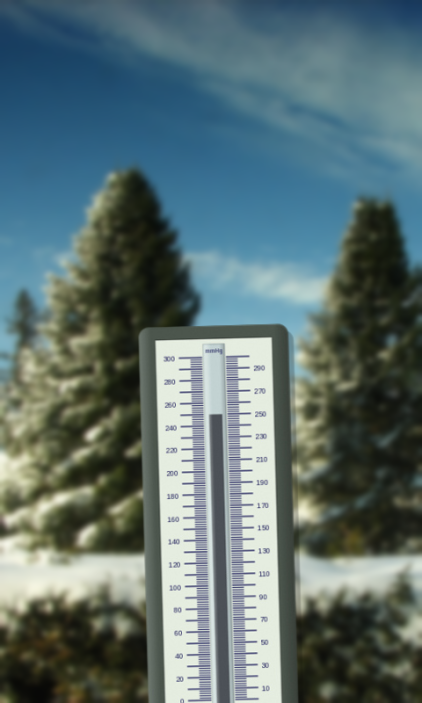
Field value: {"value": 250, "unit": "mmHg"}
